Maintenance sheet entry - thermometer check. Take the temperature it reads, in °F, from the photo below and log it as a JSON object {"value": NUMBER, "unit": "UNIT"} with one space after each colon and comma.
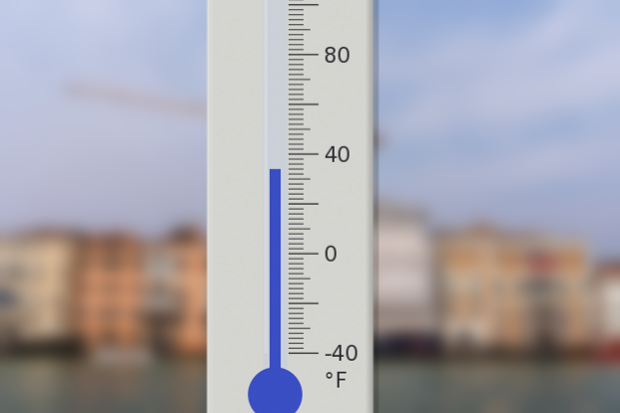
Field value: {"value": 34, "unit": "°F"}
